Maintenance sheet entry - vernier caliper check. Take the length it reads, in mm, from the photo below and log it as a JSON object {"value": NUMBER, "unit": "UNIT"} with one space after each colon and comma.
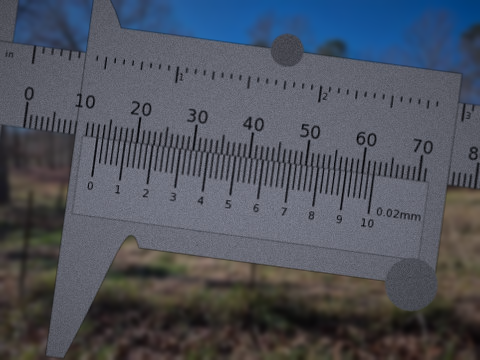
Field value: {"value": 13.0, "unit": "mm"}
